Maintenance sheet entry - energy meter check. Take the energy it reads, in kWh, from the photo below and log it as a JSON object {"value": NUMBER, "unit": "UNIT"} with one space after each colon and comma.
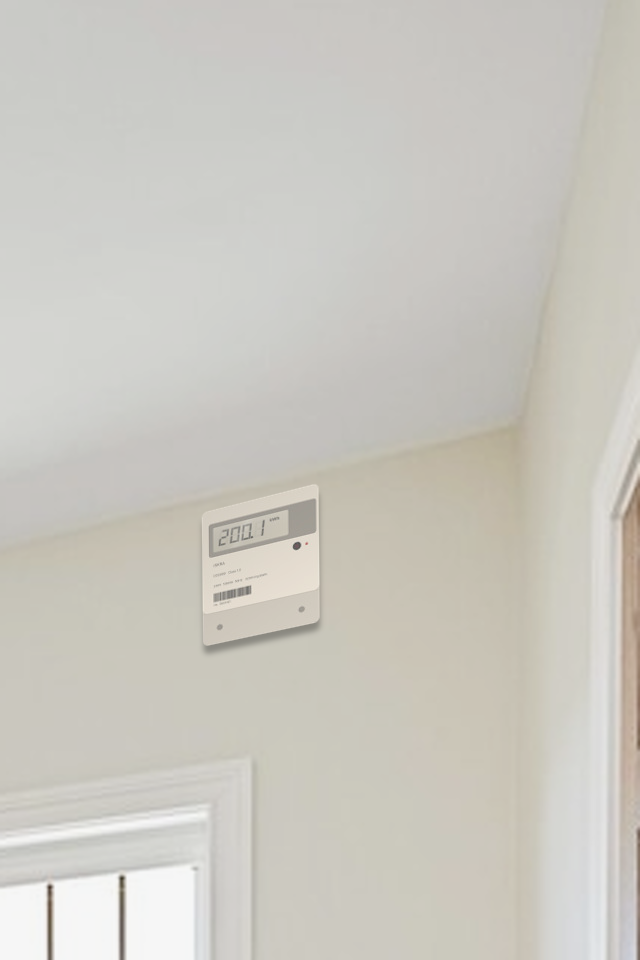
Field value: {"value": 200.1, "unit": "kWh"}
